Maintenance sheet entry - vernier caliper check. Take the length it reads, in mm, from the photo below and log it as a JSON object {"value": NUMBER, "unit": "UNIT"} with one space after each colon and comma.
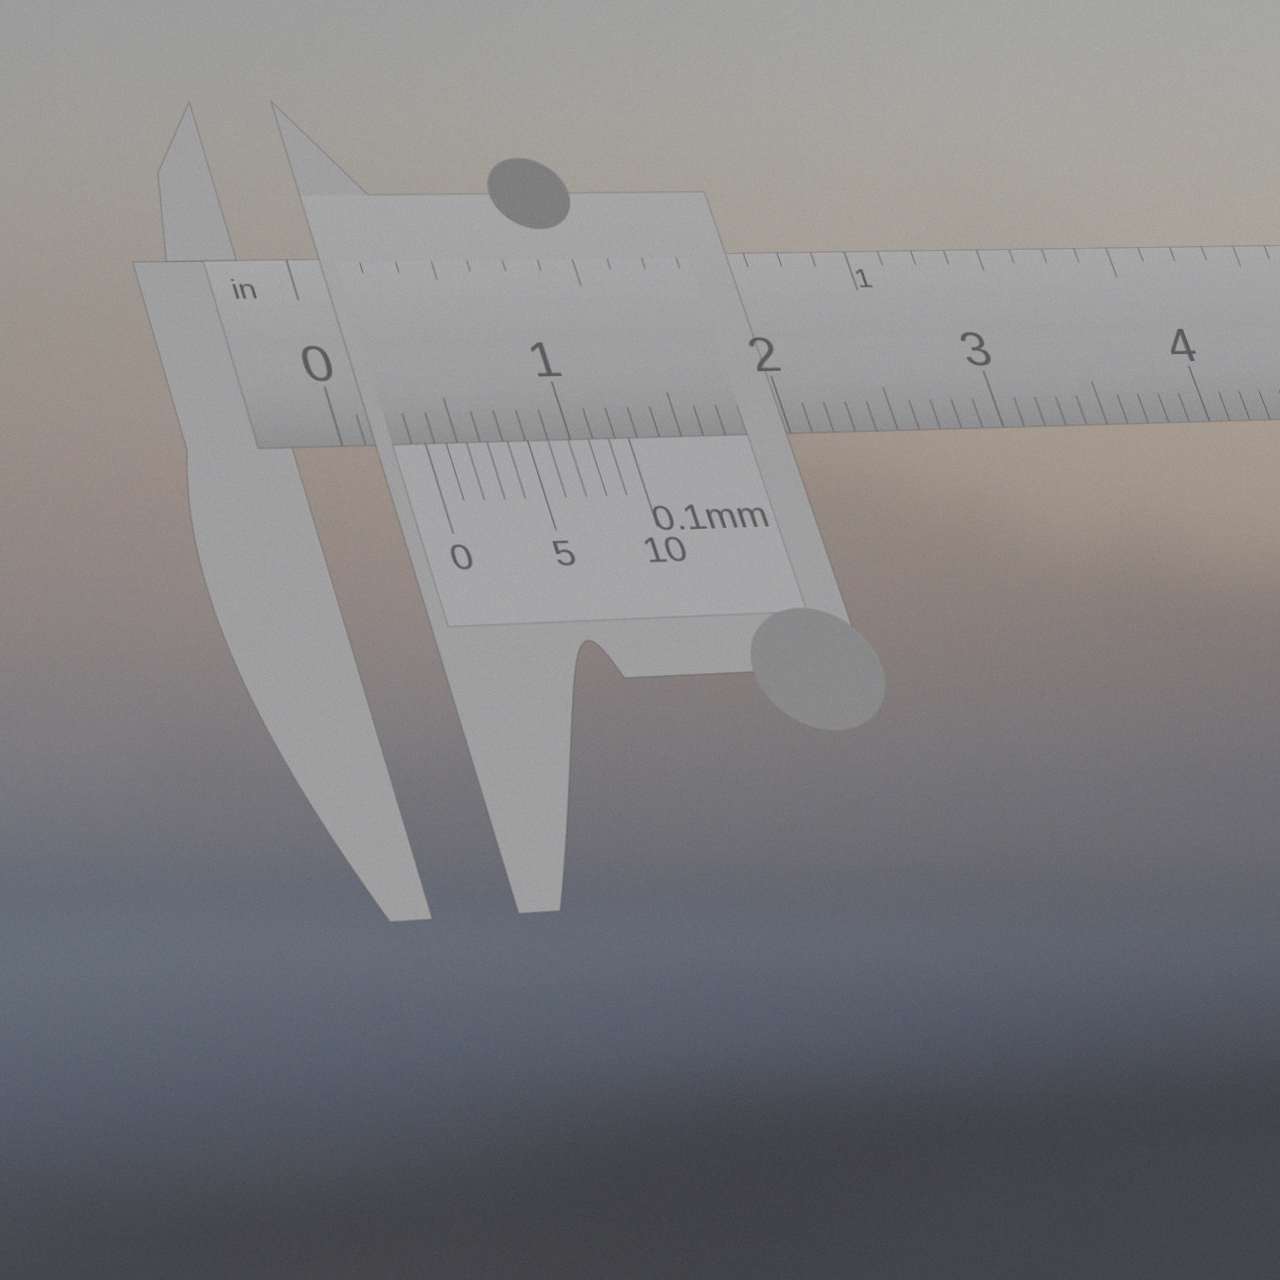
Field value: {"value": 3.6, "unit": "mm"}
